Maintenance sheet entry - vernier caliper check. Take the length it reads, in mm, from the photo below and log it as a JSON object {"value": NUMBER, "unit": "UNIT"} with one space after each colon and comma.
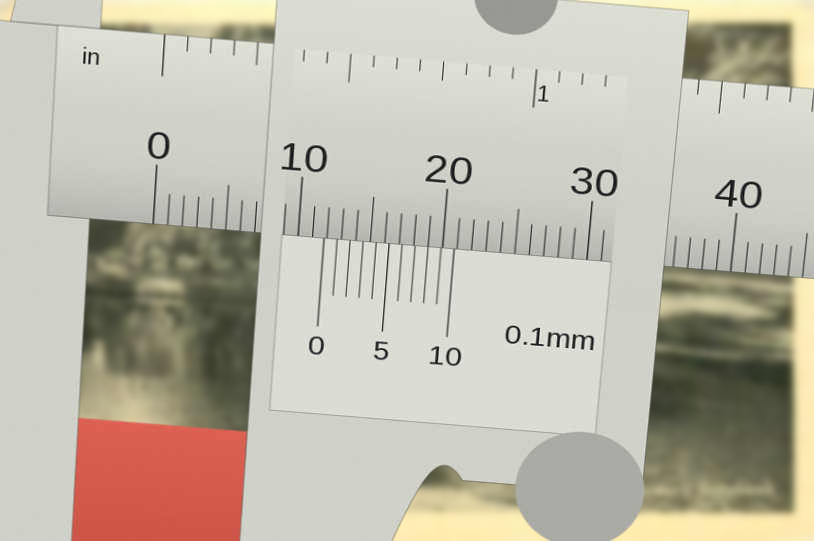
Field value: {"value": 11.8, "unit": "mm"}
